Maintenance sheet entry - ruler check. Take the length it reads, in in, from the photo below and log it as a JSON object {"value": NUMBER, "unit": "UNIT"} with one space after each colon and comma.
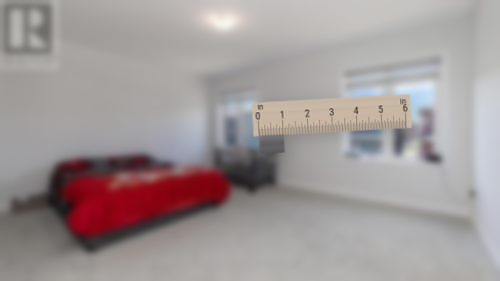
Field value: {"value": 1, "unit": "in"}
